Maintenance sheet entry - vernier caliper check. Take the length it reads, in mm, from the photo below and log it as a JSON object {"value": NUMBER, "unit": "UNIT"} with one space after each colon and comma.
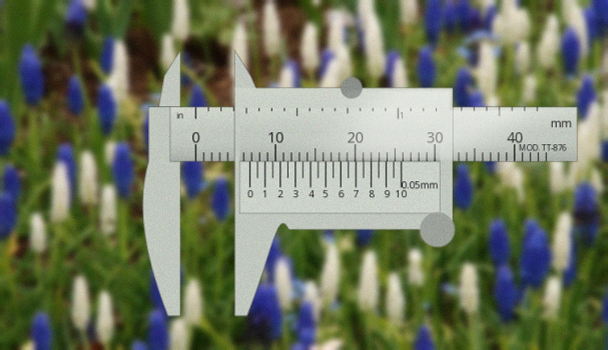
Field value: {"value": 6.8, "unit": "mm"}
